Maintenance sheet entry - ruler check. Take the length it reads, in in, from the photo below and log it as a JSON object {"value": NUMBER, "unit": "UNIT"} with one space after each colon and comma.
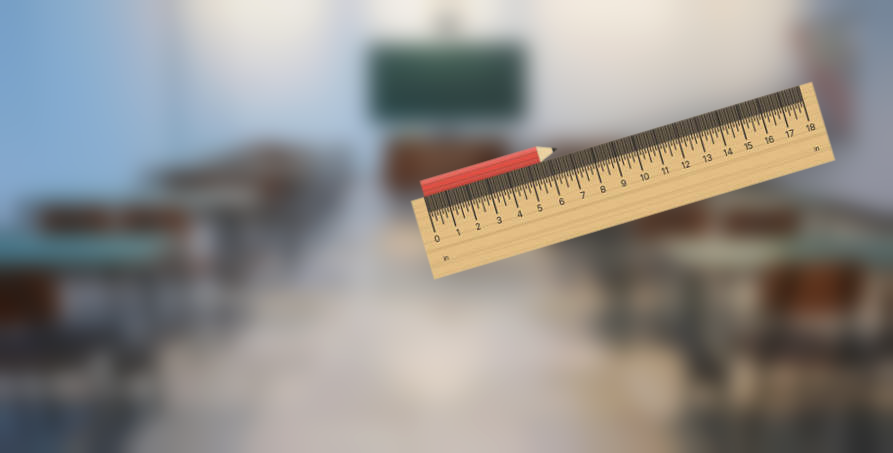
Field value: {"value": 6.5, "unit": "in"}
